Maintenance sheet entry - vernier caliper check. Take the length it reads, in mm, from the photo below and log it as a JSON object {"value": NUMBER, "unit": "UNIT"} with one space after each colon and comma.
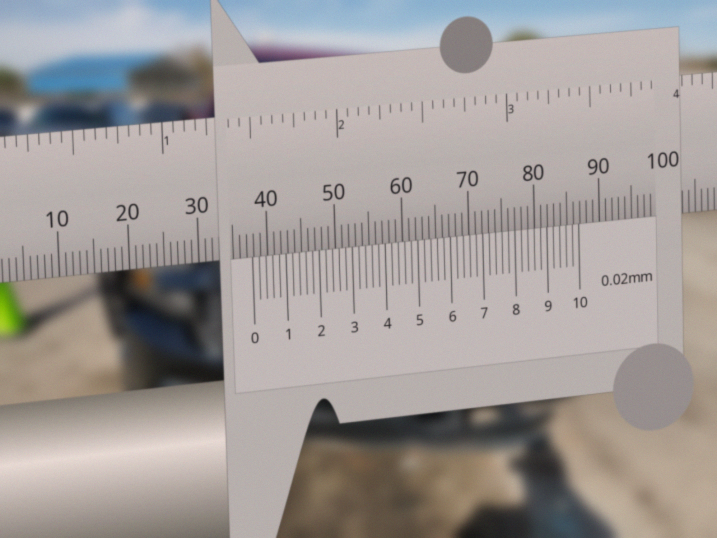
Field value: {"value": 37.8, "unit": "mm"}
